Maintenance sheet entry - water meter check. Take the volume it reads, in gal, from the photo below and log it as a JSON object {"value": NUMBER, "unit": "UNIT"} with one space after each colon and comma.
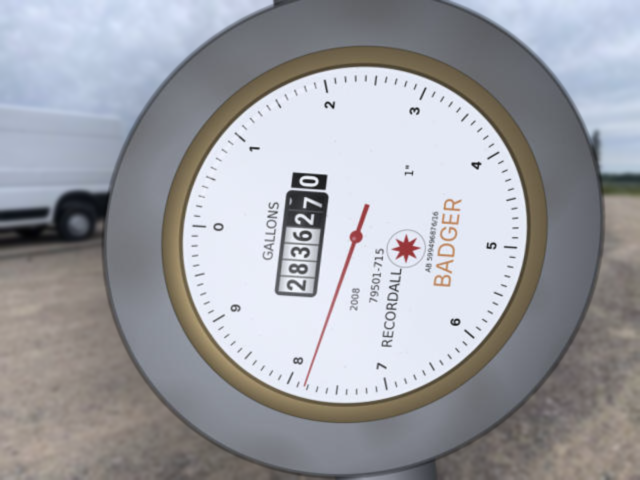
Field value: {"value": 2836267.8, "unit": "gal"}
